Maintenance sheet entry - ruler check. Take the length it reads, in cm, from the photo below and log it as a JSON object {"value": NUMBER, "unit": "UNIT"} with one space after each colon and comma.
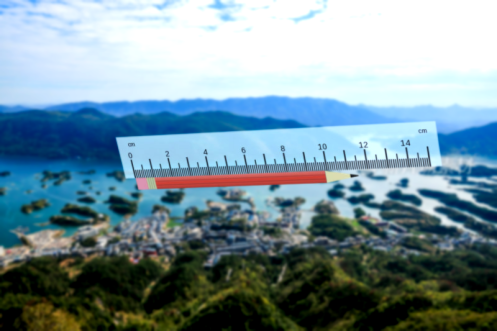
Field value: {"value": 11.5, "unit": "cm"}
